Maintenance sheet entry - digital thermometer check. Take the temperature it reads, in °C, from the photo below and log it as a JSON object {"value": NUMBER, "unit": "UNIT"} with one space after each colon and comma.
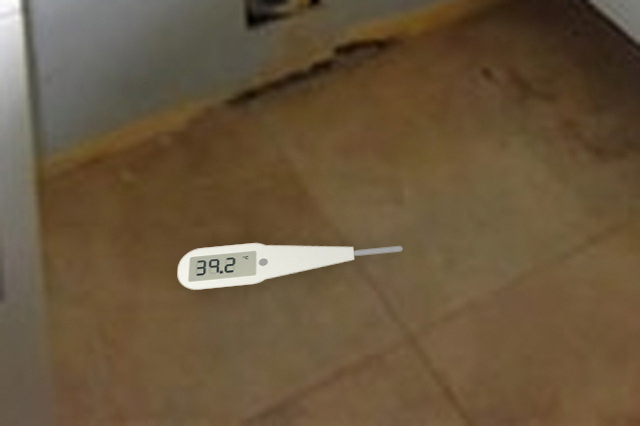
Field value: {"value": 39.2, "unit": "°C"}
